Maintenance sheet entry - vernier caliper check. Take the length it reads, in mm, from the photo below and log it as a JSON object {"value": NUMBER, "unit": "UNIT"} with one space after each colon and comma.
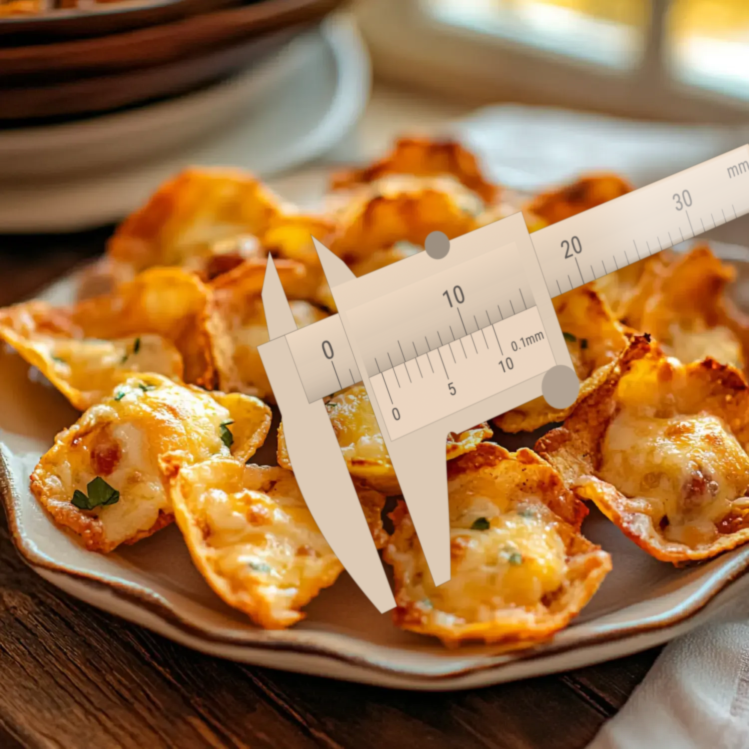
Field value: {"value": 3.1, "unit": "mm"}
